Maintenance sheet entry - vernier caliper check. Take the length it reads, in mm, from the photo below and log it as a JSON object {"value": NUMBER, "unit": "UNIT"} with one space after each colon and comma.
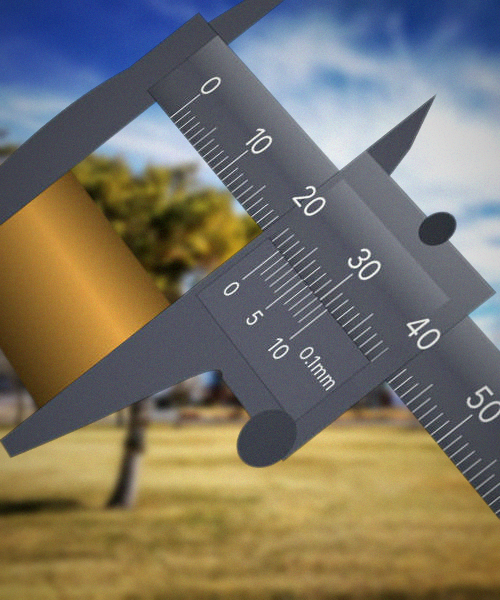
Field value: {"value": 22.4, "unit": "mm"}
